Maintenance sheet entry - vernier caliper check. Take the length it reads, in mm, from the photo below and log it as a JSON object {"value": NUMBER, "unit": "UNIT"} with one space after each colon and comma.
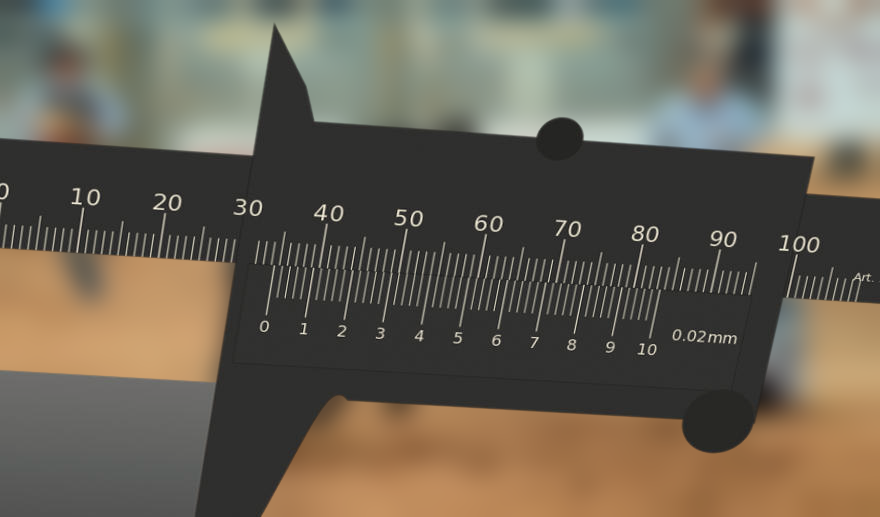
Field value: {"value": 34.4, "unit": "mm"}
